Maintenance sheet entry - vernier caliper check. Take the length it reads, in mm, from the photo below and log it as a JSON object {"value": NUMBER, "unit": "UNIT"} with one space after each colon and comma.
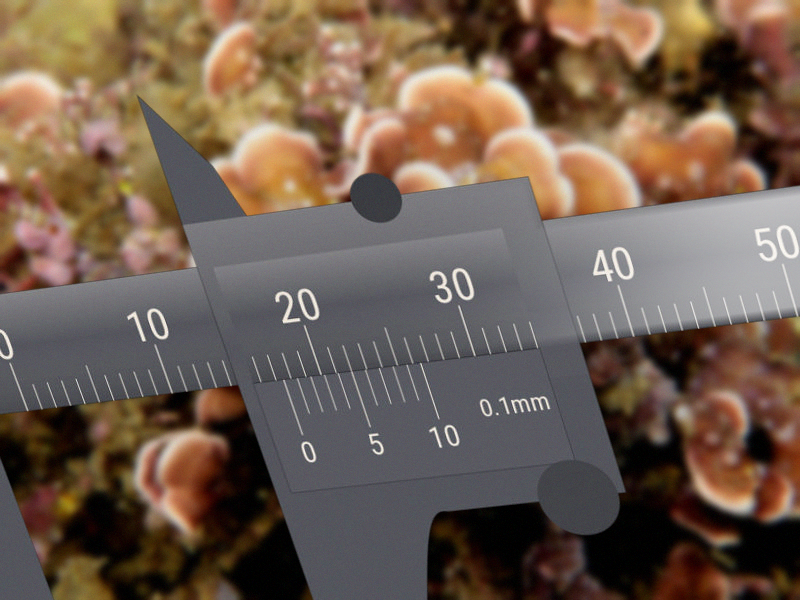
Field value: {"value": 17.5, "unit": "mm"}
